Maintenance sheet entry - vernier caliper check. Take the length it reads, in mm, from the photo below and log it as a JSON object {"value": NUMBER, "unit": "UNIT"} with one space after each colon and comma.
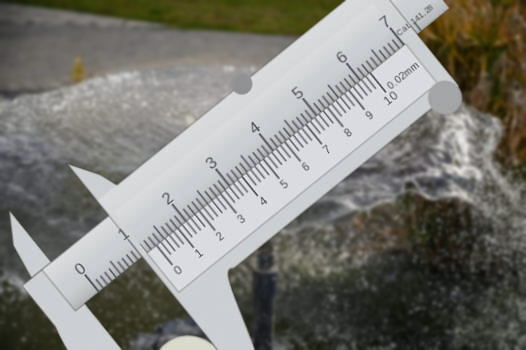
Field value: {"value": 13.2, "unit": "mm"}
